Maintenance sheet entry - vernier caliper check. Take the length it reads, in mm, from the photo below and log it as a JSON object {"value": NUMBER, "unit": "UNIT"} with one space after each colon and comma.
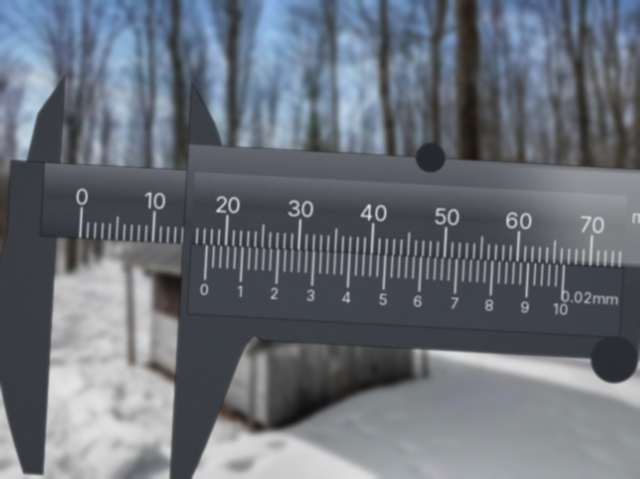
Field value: {"value": 17.4, "unit": "mm"}
